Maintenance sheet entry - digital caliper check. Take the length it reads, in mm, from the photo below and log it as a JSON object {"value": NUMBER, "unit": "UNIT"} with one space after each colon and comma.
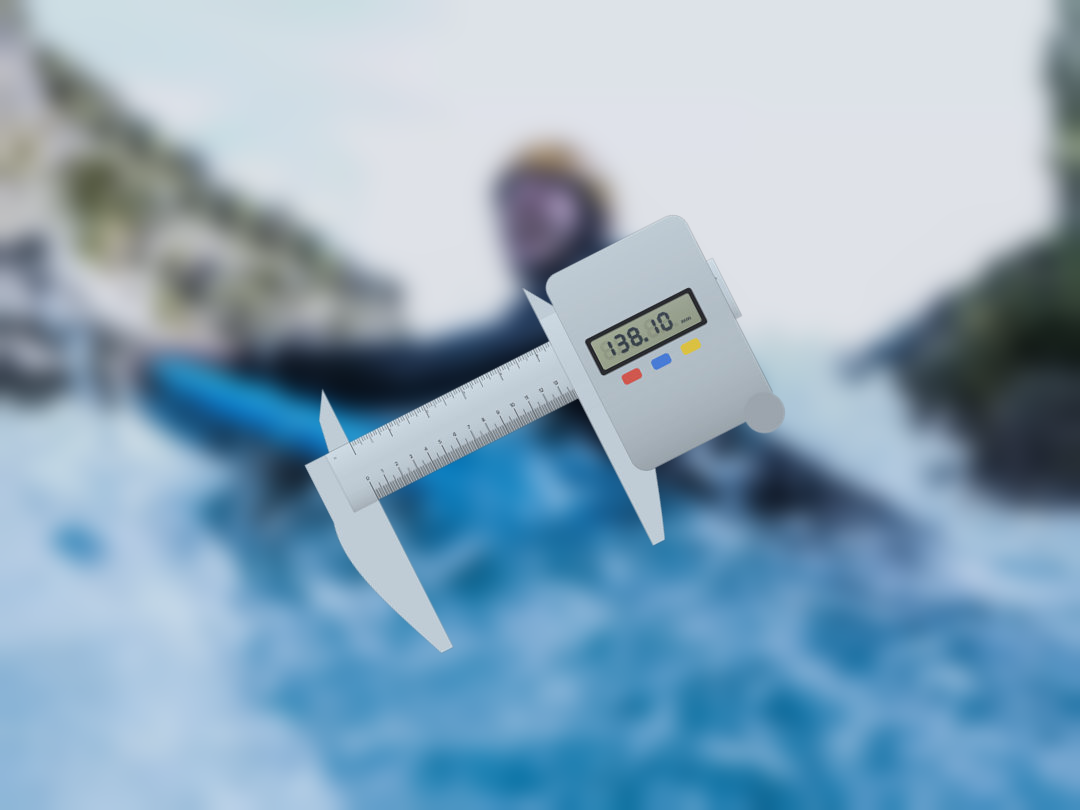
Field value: {"value": 138.10, "unit": "mm"}
